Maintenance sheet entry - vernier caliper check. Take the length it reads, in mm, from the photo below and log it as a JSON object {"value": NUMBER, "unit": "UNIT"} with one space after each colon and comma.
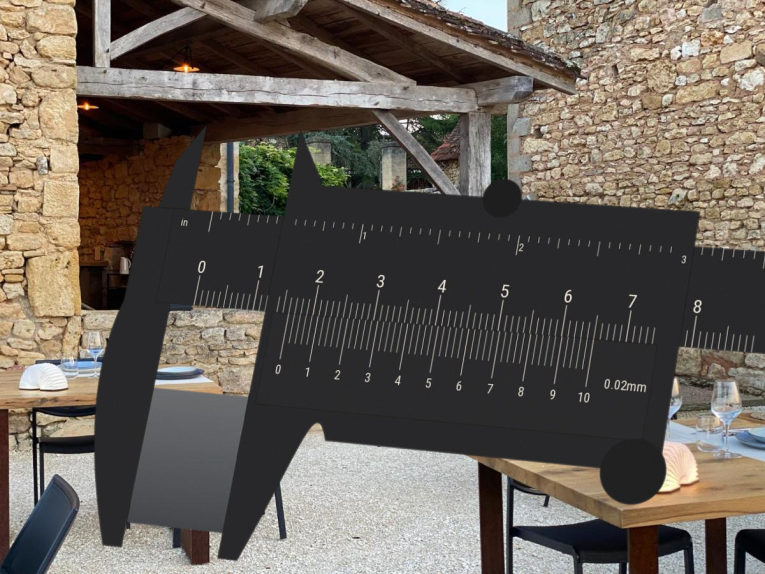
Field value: {"value": 16.0, "unit": "mm"}
